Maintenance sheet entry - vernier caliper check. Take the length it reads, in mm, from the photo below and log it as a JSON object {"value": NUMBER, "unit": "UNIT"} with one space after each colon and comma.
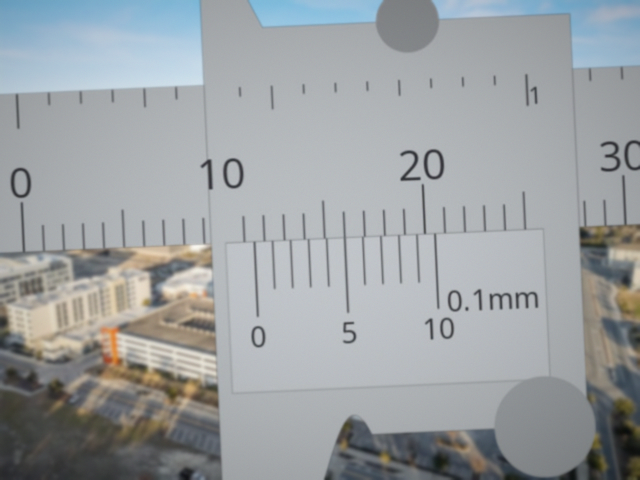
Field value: {"value": 11.5, "unit": "mm"}
